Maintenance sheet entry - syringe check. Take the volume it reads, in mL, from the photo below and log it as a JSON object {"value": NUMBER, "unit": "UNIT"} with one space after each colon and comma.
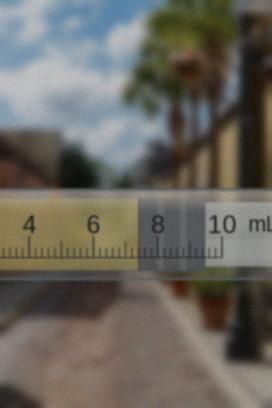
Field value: {"value": 7.4, "unit": "mL"}
